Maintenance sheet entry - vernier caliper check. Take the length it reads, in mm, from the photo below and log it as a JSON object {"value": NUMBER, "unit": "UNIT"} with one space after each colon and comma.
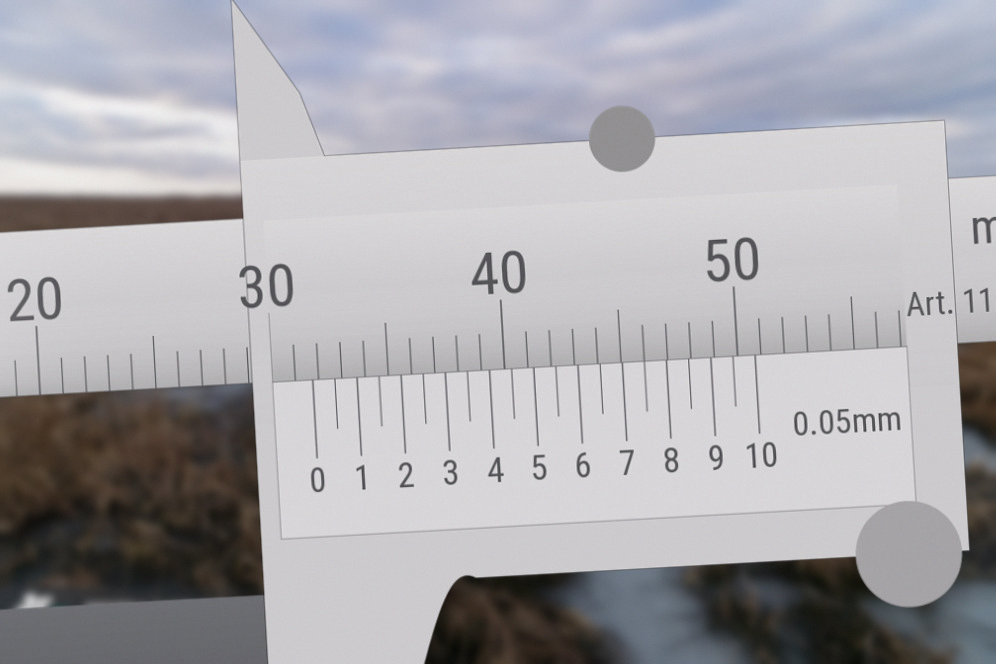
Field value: {"value": 31.75, "unit": "mm"}
